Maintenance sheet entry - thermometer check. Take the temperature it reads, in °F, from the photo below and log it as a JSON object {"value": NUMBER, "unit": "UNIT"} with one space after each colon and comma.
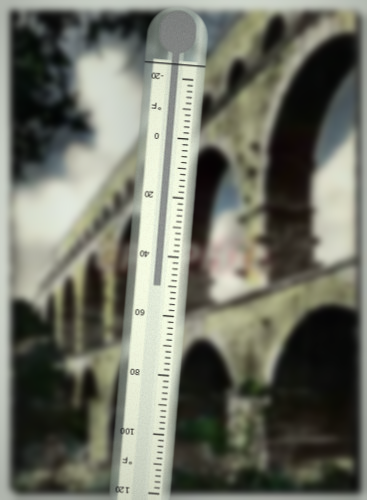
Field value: {"value": 50, "unit": "°F"}
